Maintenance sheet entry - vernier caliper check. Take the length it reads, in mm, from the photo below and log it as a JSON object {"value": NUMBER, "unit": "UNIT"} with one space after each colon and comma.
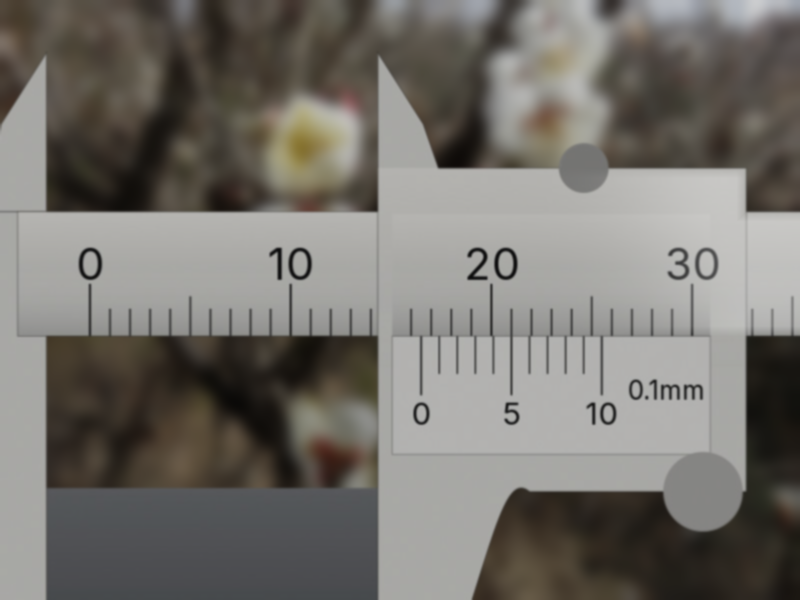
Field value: {"value": 16.5, "unit": "mm"}
